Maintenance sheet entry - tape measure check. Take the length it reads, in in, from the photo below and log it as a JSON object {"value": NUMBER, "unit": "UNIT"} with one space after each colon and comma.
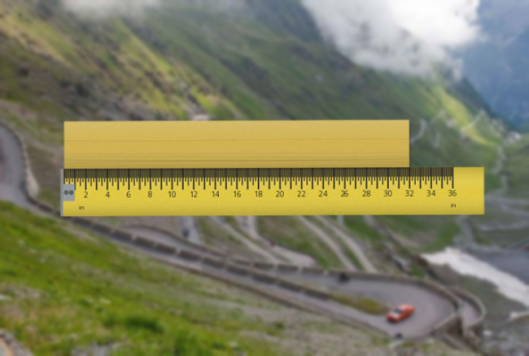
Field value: {"value": 32, "unit": "in"}
